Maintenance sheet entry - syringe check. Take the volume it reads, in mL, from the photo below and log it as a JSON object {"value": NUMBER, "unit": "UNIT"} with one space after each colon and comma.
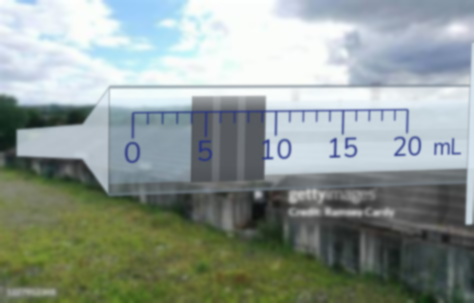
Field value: {"value": 4, "unit": "mL"}
